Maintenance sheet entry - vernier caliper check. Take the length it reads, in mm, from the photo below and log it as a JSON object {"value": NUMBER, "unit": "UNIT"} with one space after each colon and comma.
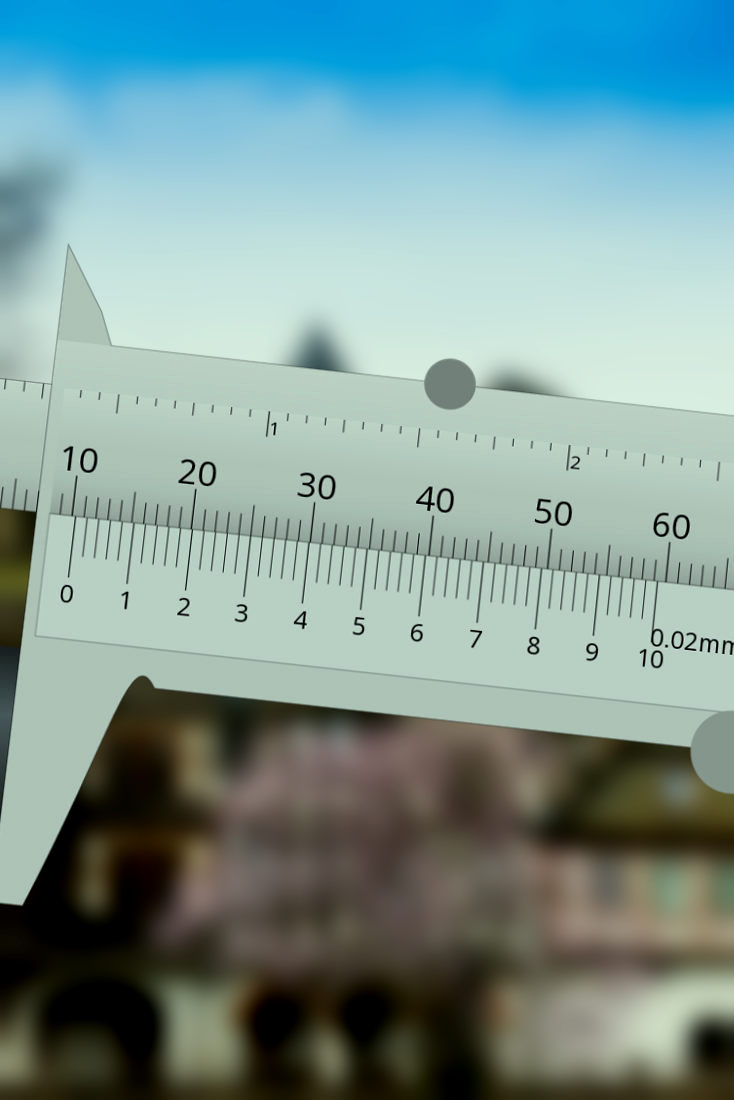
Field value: {"value": 10.3, "unit": "mm"}
